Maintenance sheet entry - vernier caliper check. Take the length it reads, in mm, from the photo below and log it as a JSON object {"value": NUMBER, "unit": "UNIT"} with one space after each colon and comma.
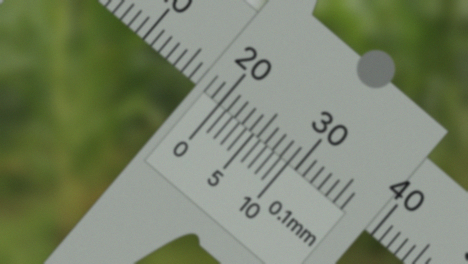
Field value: {"value": 20.0, "unit": "mm"}
